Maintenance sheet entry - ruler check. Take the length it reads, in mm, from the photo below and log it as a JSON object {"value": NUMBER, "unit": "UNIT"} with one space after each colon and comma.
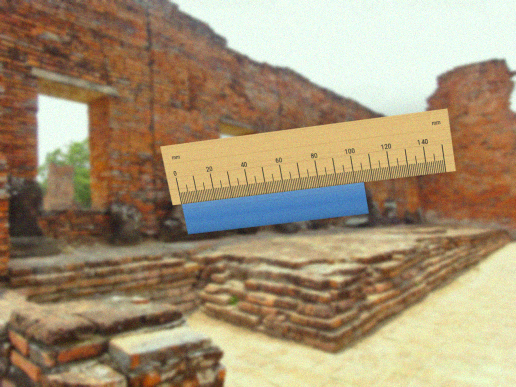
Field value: {"value": 105, "unit": "mm"}
